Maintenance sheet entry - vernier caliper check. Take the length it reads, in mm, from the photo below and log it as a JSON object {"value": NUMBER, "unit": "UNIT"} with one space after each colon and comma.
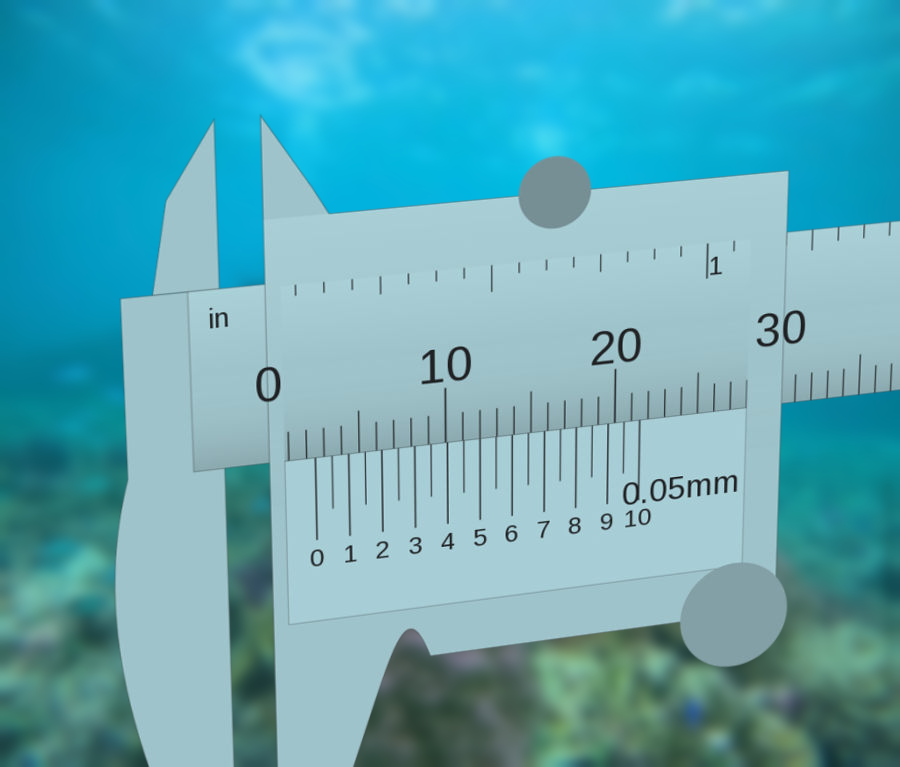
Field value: {"value": 2.5, "unit": "mm"}
